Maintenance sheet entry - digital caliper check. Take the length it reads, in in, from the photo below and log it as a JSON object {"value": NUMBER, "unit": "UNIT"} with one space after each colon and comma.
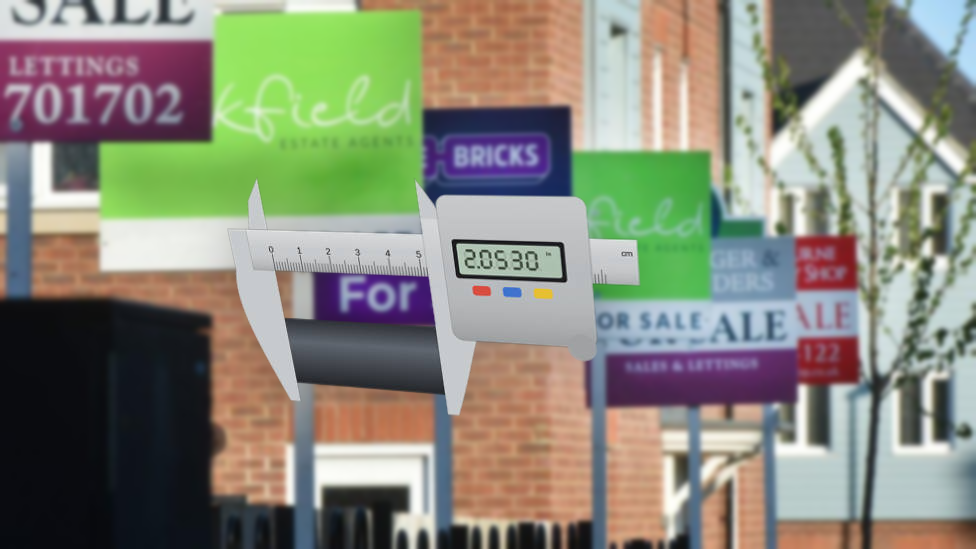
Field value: {"value": 2.0530, "unit": "in"}
